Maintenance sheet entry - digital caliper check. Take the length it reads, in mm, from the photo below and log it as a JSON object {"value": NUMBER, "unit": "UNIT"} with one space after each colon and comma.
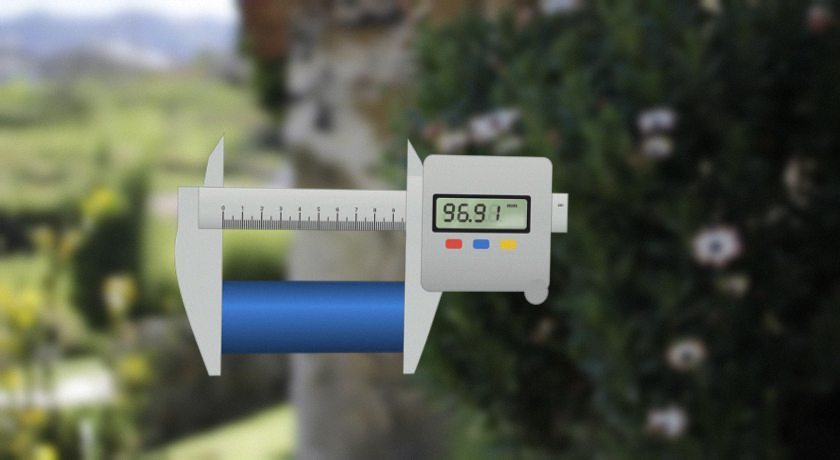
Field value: {"value": 96.91, "unit": "mm"}
